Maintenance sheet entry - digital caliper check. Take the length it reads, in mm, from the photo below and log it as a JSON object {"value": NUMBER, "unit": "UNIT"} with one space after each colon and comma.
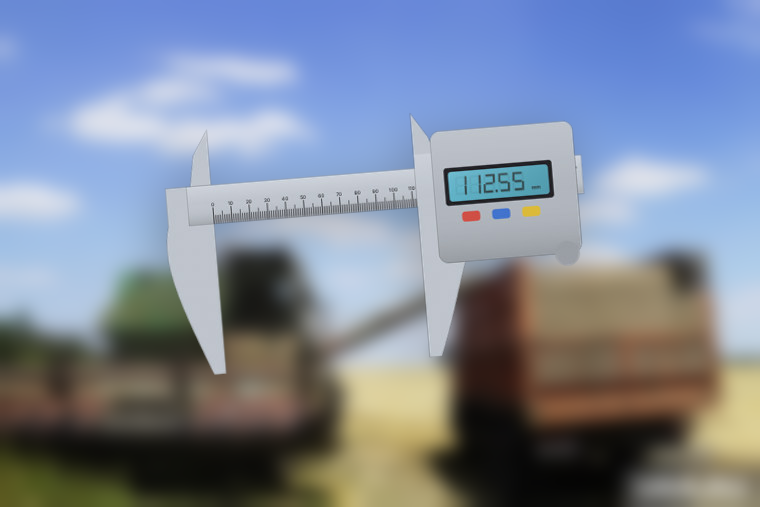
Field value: {"value": 112.55, "unit": "mm"}
